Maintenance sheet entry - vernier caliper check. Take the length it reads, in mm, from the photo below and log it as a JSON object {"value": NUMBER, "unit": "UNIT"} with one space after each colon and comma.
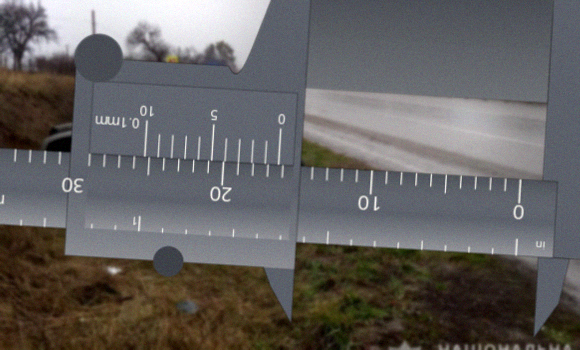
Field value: {"value": 16.3, "unit": "mm"}
